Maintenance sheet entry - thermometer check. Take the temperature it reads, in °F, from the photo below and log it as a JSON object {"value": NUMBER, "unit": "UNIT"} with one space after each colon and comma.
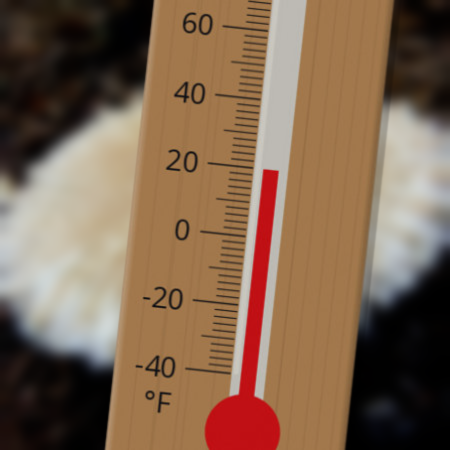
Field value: {"value": 20, "unit": "°F"}
